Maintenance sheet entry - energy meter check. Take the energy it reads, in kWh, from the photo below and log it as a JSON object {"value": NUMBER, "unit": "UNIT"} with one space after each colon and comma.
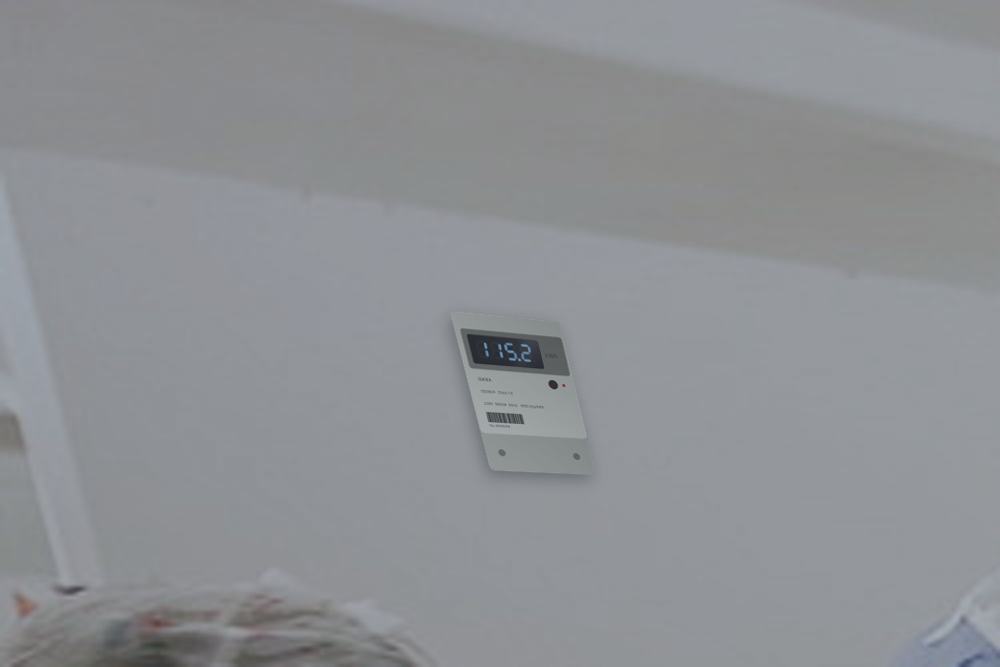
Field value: {"value": 115.2, "unit": "kWh"}
